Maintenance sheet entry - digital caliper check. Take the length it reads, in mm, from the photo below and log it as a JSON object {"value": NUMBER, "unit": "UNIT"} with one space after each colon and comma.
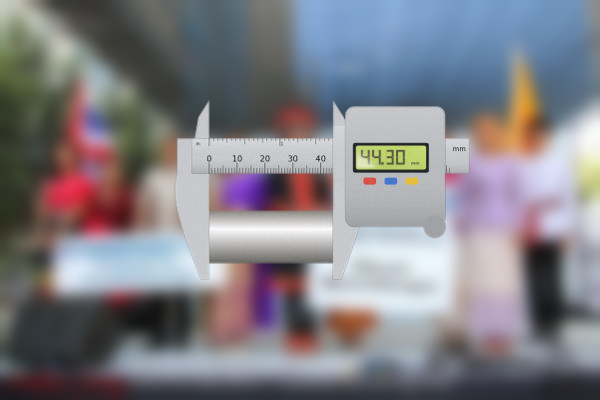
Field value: {"value": 44.30, "unit": "mm"}
